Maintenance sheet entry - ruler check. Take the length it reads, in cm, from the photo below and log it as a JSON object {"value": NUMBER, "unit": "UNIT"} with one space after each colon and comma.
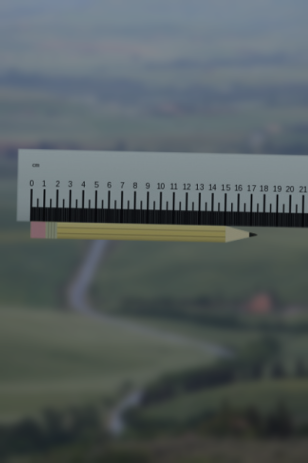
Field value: {"value": 17.5, "unit": "cm"}
